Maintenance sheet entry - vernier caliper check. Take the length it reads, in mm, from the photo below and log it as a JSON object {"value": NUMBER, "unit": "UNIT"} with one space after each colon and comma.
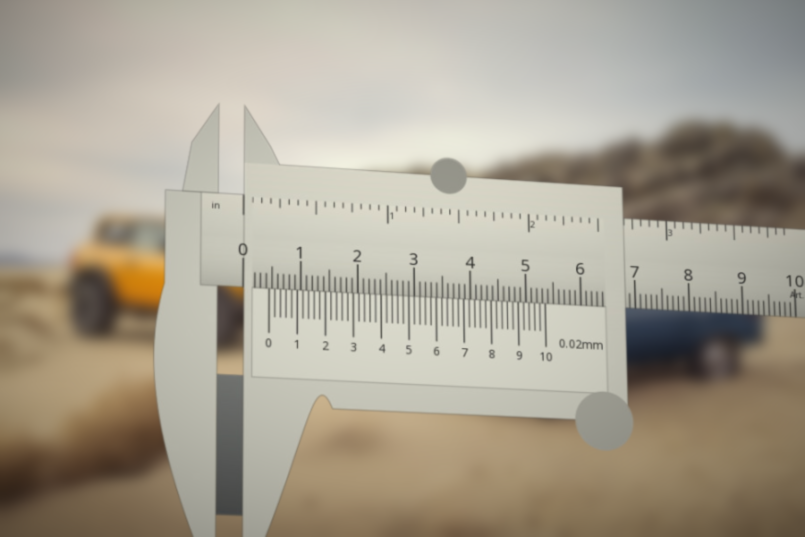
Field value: {"value": 4.5, "unit": "mm"}
